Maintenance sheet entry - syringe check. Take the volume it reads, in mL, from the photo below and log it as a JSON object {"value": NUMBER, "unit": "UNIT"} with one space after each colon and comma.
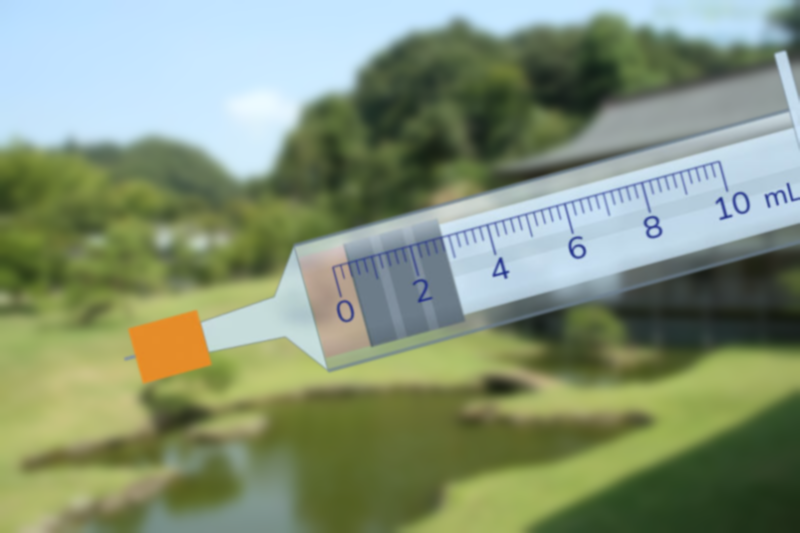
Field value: {"value": 0.4, "unit": "mL"}
